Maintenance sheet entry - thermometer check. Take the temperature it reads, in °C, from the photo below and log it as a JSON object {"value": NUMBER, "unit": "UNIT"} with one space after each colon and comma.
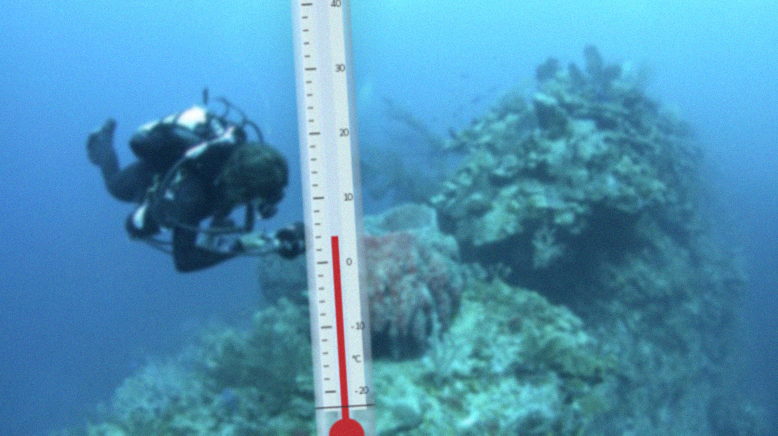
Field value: {"value": 4, "unit": "°C"}
